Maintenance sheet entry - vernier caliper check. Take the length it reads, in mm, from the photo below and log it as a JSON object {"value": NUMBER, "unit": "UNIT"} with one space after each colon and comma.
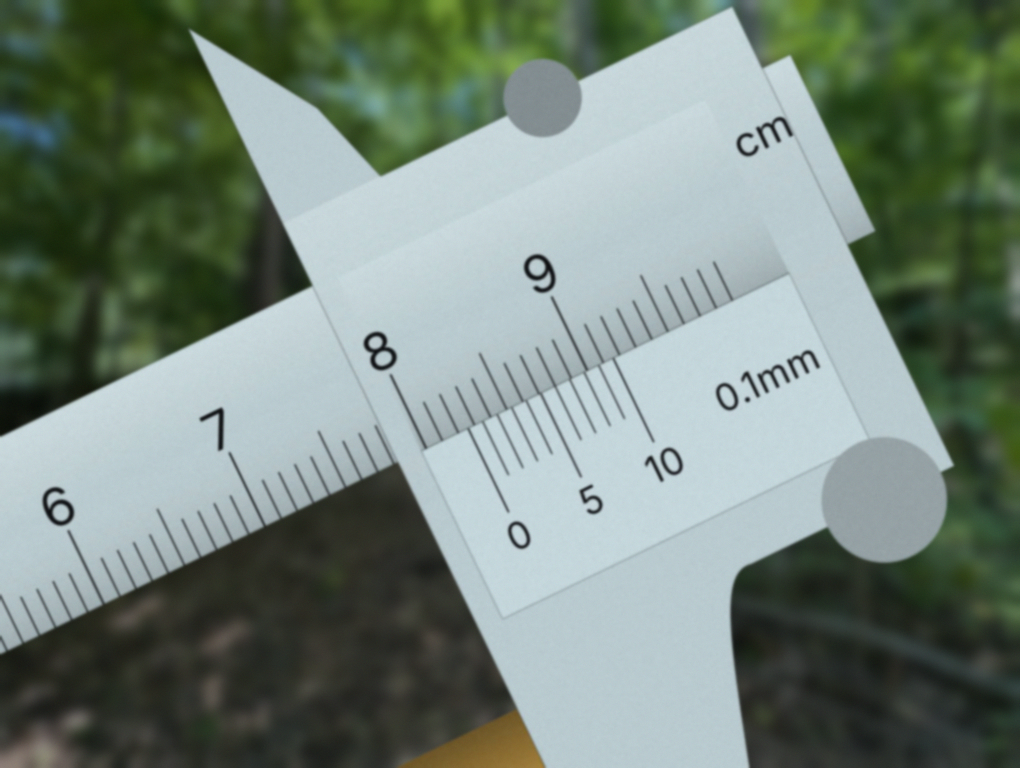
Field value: {"value": 82.6, "unit": "mm"}
